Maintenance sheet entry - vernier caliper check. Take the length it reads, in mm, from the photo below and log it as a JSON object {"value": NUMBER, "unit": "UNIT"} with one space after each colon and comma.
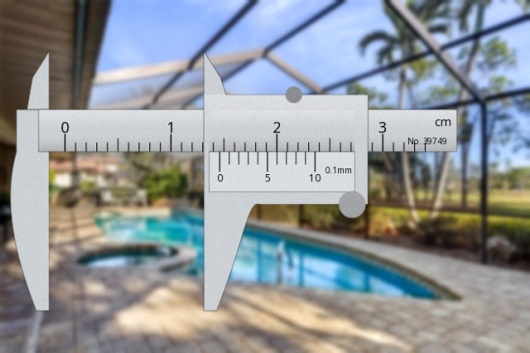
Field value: {"value": 14.6, "unit": "mm"}
